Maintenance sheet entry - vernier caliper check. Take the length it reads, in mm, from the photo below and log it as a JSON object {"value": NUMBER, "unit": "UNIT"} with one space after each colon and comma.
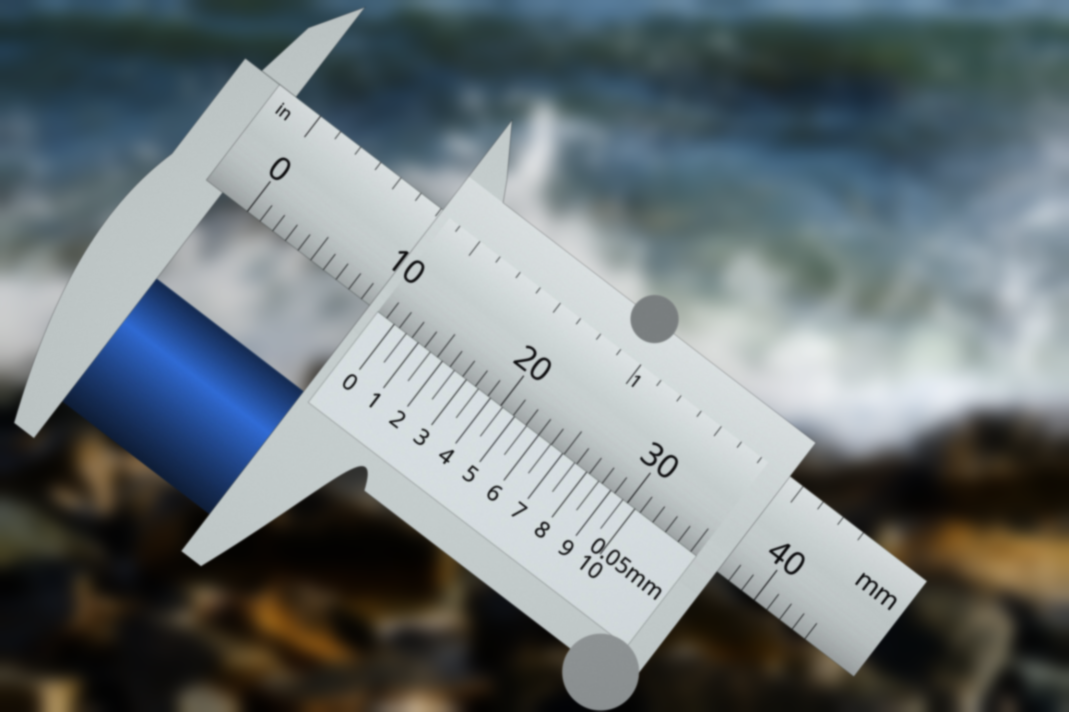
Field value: {"value": 11.6, "unit": "mm"}
